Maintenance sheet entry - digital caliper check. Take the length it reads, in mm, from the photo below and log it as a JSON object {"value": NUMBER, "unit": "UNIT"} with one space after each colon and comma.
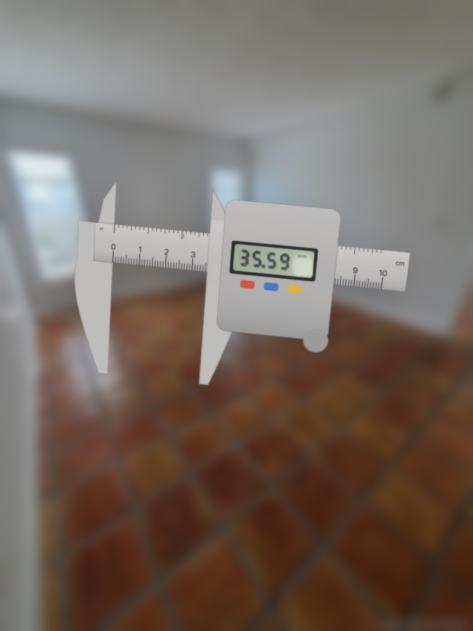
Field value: {"value": 35.59, "unit": "mm"}
